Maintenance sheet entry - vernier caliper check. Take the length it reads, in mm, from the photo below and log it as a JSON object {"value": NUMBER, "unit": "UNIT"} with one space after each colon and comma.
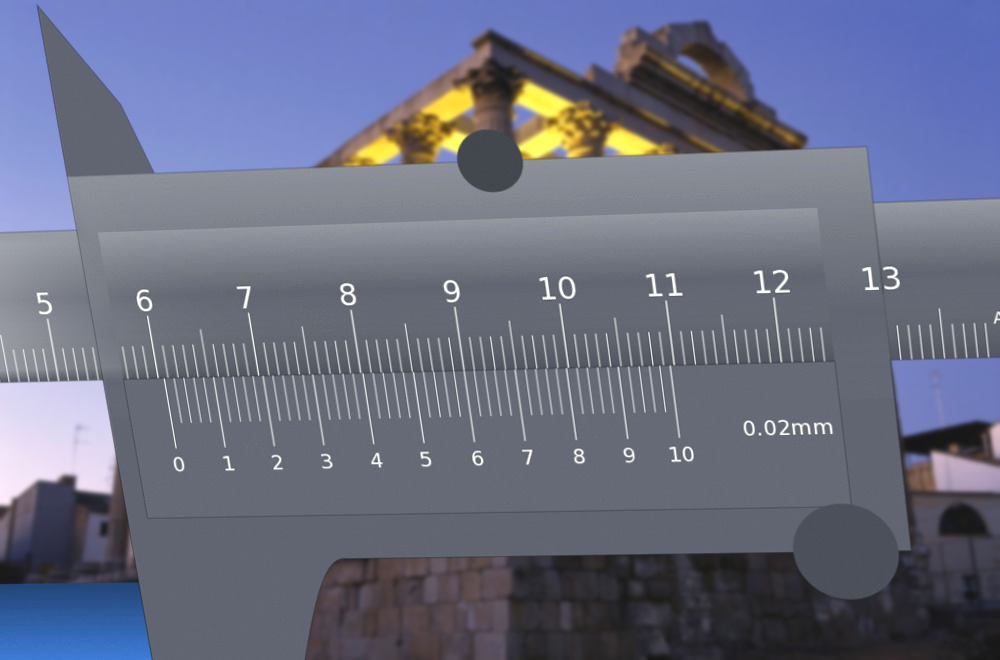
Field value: {"value": 60.6, "unit": "mm"}
